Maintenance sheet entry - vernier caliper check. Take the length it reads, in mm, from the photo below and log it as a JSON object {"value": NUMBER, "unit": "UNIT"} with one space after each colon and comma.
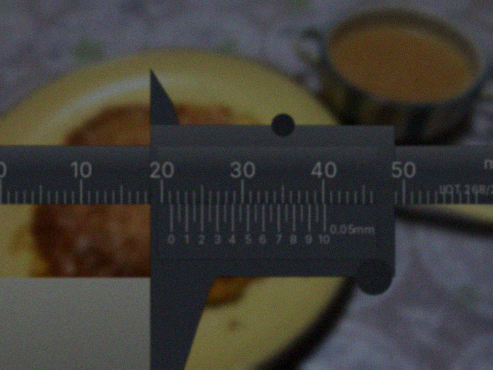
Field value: {"value": 21.2, "unit": "mm"}
